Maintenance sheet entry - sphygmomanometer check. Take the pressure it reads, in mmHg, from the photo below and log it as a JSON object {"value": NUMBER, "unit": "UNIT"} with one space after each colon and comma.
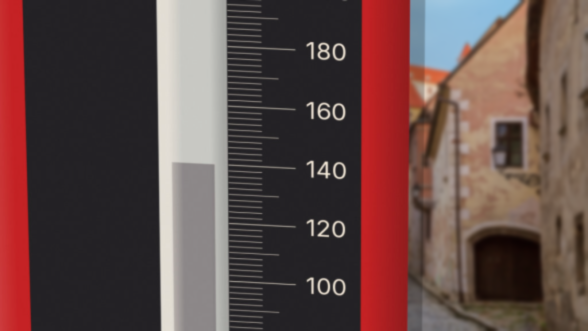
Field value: {"value": 140, "unit": "mmHg"}
